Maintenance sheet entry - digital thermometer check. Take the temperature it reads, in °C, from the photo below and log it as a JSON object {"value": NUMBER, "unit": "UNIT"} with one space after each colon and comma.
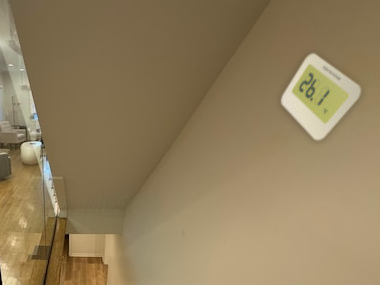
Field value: {"value": 26.1, "unit": "°C"}
